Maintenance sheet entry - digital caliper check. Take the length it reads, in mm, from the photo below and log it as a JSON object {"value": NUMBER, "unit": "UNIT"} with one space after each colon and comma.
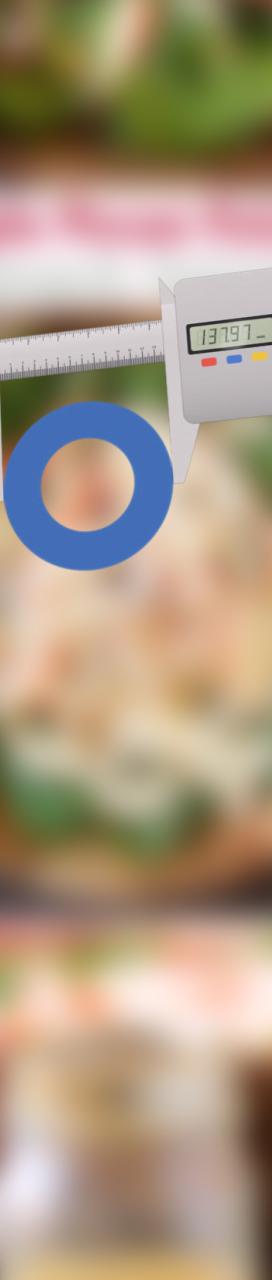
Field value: {"value": 137.97, "unit": "mm"}
